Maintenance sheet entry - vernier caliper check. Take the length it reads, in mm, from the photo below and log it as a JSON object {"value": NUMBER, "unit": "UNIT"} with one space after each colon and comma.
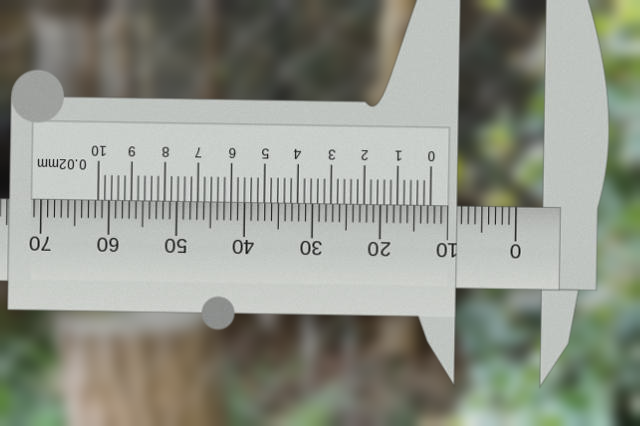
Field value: {"value": 12.6, "unit": "mm"}
